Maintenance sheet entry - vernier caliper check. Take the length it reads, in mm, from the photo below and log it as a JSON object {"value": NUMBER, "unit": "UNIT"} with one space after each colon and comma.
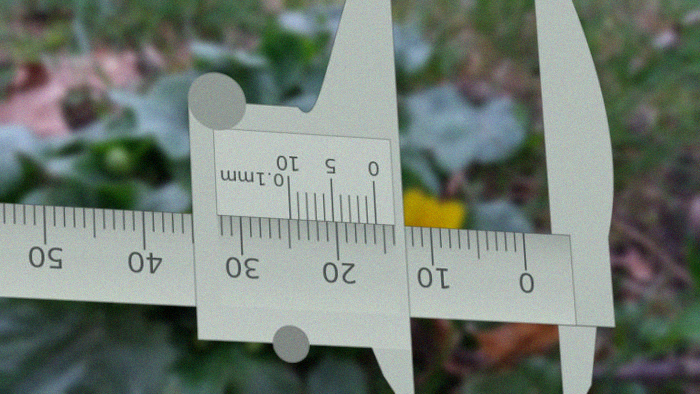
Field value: {"value": 15.8, "unit": "mm"}
